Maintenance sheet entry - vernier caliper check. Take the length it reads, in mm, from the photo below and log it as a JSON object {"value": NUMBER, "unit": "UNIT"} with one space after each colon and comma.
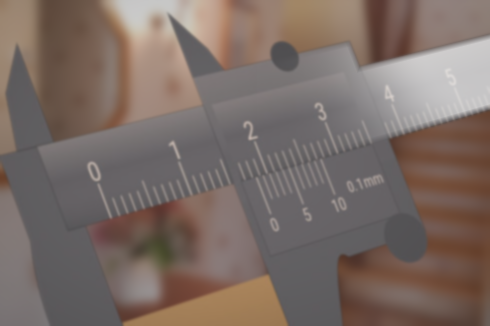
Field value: {"value": 18.5, "unit": "mm"}
